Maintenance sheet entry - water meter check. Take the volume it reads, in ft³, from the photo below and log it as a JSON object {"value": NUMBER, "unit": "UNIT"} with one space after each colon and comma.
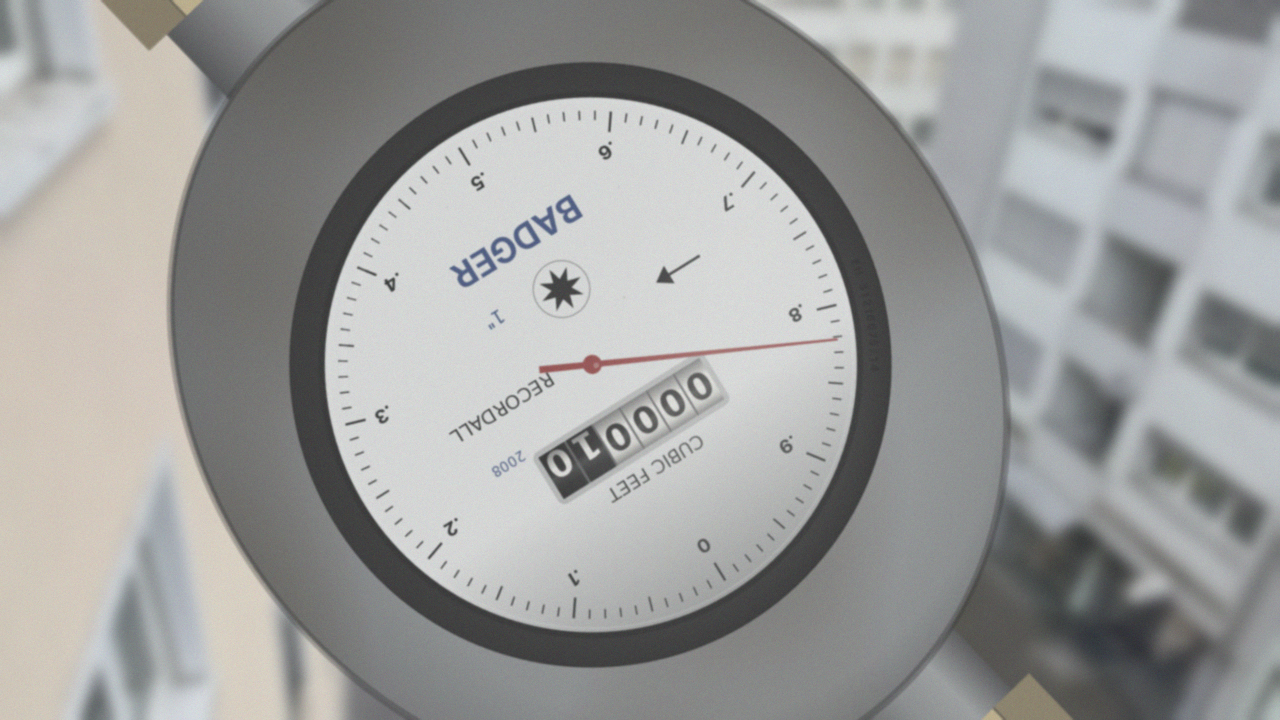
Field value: {"value": 9.82, "unit": "ft³"}
